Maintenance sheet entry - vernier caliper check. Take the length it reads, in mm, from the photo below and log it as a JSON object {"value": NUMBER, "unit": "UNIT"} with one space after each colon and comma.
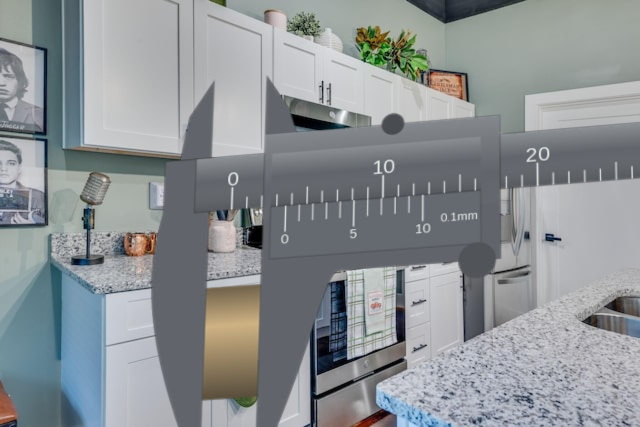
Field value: {"value": 3.6, "unit": "mm"}
